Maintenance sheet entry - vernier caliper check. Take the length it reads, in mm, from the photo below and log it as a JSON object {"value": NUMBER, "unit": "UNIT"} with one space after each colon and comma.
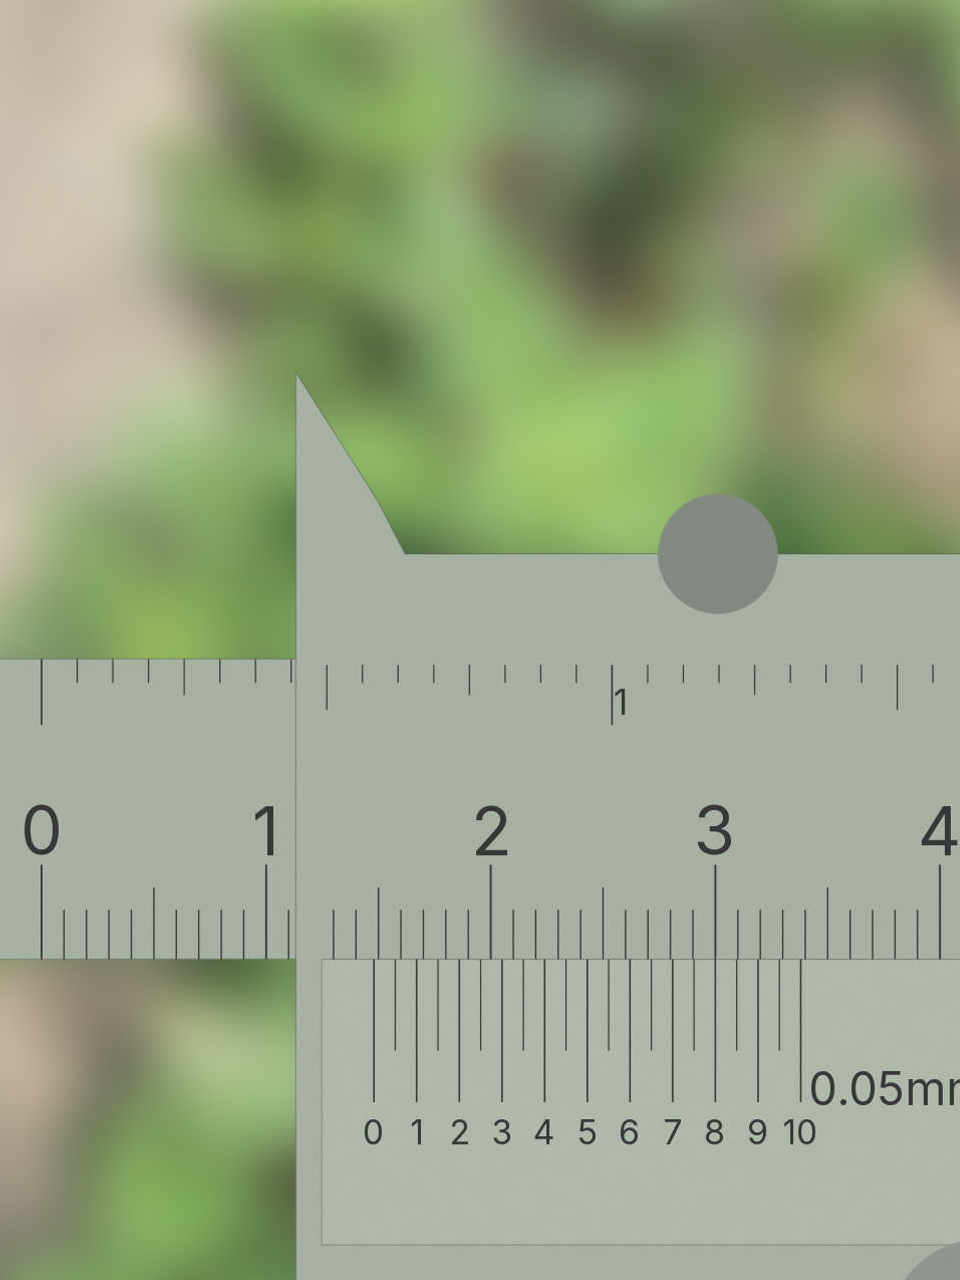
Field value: {"value": 14.8, "unit": "mm"}
